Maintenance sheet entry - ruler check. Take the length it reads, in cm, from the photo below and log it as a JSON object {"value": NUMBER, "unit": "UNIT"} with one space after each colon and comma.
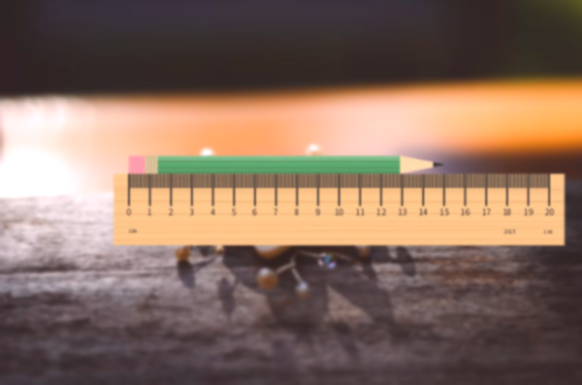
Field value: {"value": 15, "unit": "cm"}
